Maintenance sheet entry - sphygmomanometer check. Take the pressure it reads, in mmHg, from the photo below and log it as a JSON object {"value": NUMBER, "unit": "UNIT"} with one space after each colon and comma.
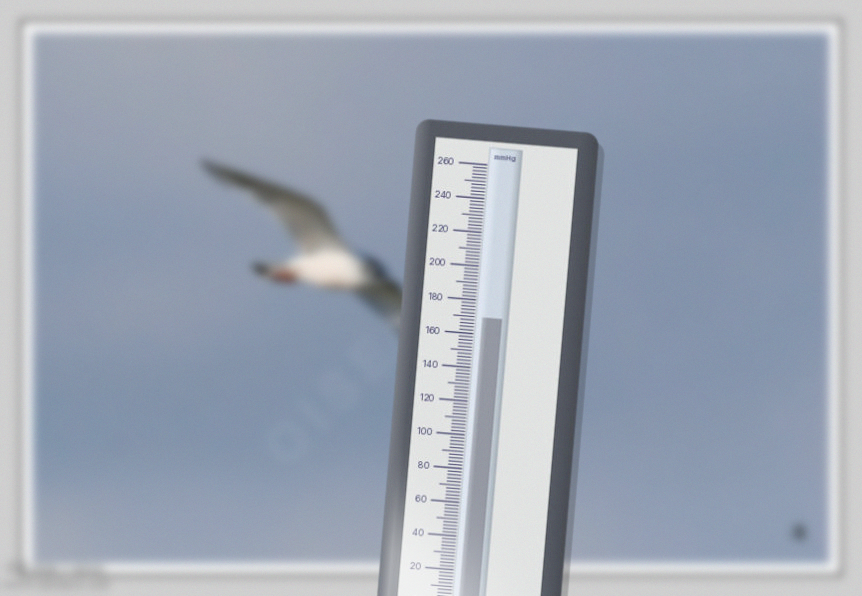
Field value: {"value": 170, "unit": "mmHg"}
